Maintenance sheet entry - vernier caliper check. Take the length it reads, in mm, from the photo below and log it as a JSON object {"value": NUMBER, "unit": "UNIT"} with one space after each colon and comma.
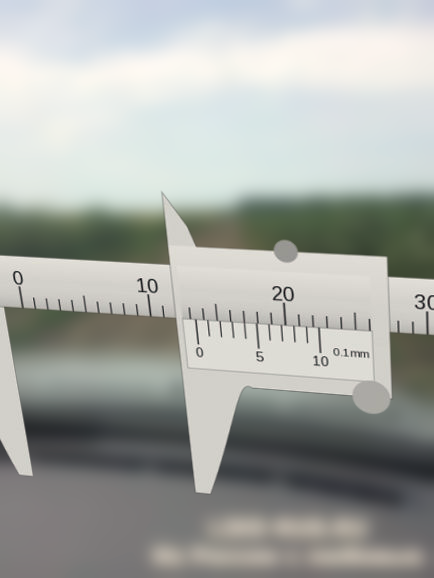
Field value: {"value": 13.4, "unit": "mm"}
